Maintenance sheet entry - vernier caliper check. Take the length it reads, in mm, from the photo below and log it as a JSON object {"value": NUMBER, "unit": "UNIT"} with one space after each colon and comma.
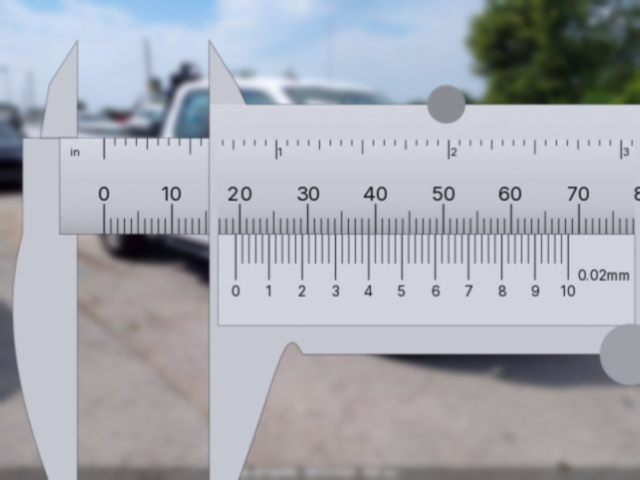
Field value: {"value": 19.4, "unit": "mm"}
